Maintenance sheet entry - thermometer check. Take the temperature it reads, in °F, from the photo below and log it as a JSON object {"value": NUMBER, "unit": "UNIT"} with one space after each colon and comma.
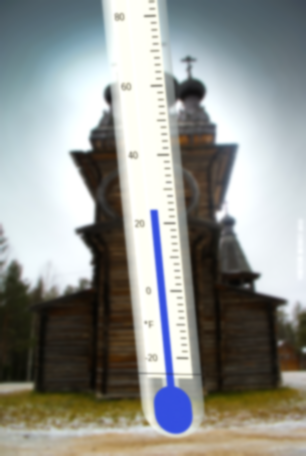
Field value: {"value": 24, "unit": "°F"}
